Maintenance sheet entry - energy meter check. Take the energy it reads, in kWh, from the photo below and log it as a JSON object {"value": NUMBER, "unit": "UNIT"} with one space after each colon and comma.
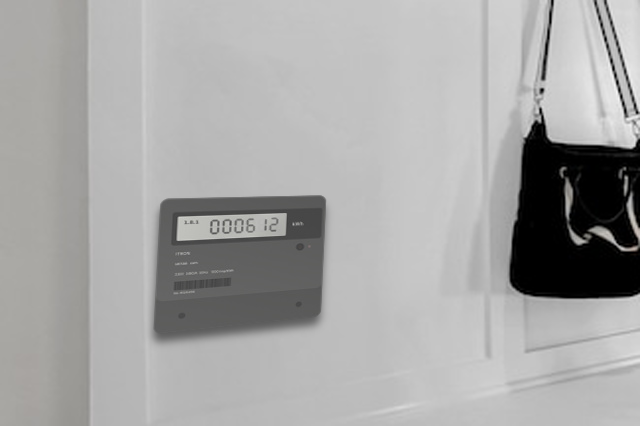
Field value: {"value": 612, "unit": "kWh"}
